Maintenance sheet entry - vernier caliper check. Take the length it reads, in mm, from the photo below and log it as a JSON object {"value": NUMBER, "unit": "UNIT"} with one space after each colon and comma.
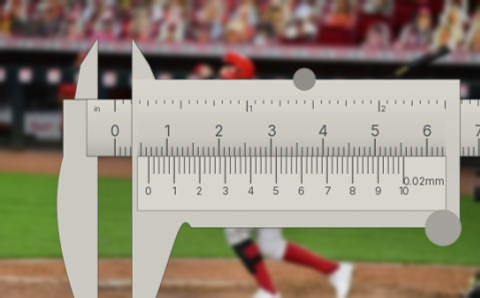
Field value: {"value": 6.5, "unit": "mm"}
